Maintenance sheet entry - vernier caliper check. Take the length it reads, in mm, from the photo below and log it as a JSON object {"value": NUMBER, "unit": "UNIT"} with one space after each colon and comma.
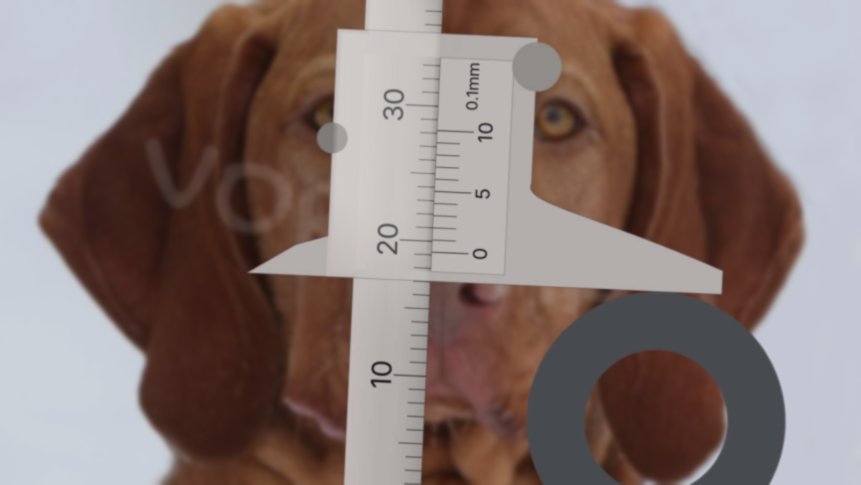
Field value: {"value": 19.2, "unit": "mm"}
